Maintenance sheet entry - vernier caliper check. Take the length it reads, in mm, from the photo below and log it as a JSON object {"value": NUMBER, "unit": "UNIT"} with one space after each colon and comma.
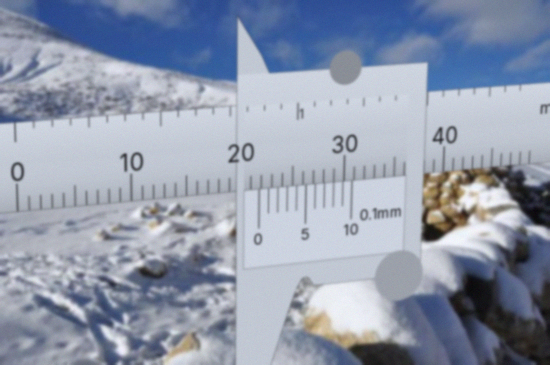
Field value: {"value": 21.8, "unit": "mm"}
